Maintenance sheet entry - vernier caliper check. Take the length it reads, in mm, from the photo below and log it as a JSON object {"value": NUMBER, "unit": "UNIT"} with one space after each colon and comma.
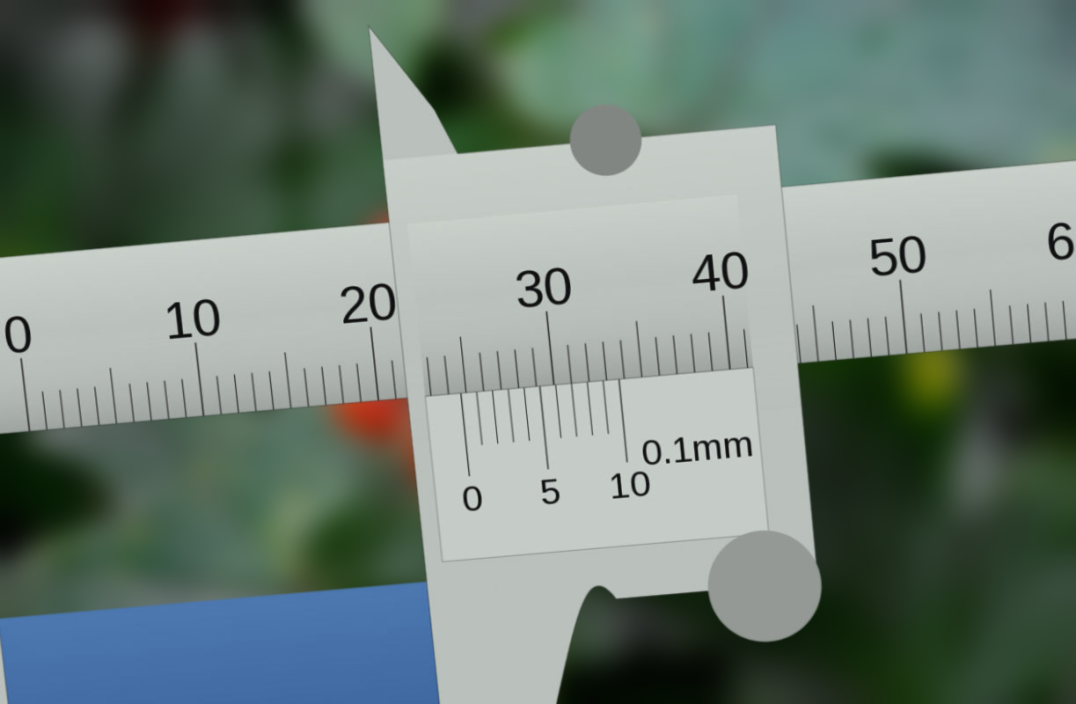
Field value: {"value": 24.7, "unit": "mm"}
